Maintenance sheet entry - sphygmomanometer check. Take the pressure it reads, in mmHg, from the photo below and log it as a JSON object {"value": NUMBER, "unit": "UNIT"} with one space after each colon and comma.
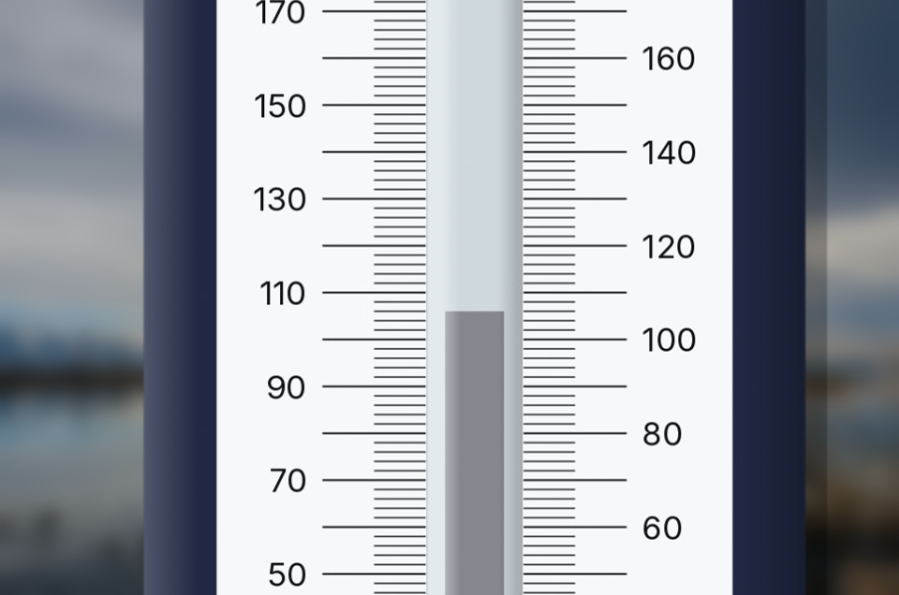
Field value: {"value": 106, "unit": "mmHg"}
